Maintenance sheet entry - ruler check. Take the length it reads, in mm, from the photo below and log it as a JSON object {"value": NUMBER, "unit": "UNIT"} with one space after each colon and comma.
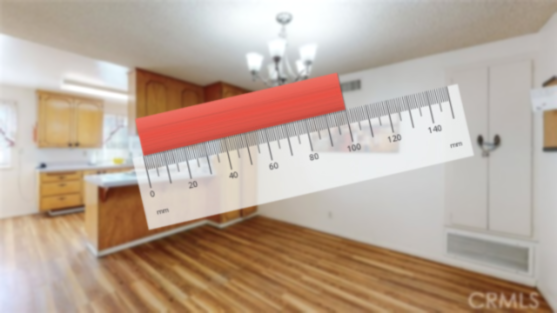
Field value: {"value": 100, "unit": "mm"}
